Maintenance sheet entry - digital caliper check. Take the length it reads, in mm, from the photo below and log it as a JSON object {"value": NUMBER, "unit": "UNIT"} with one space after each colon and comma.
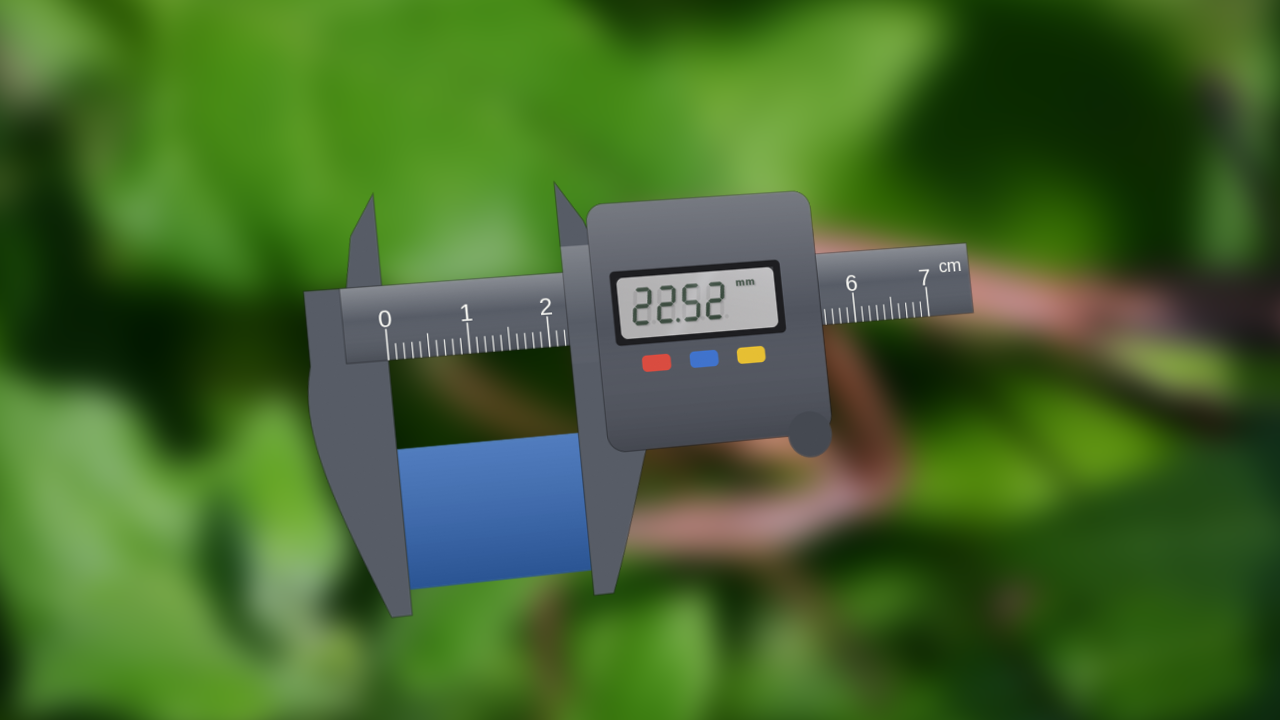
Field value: {"value": 22.52, "unit": "mm"}
